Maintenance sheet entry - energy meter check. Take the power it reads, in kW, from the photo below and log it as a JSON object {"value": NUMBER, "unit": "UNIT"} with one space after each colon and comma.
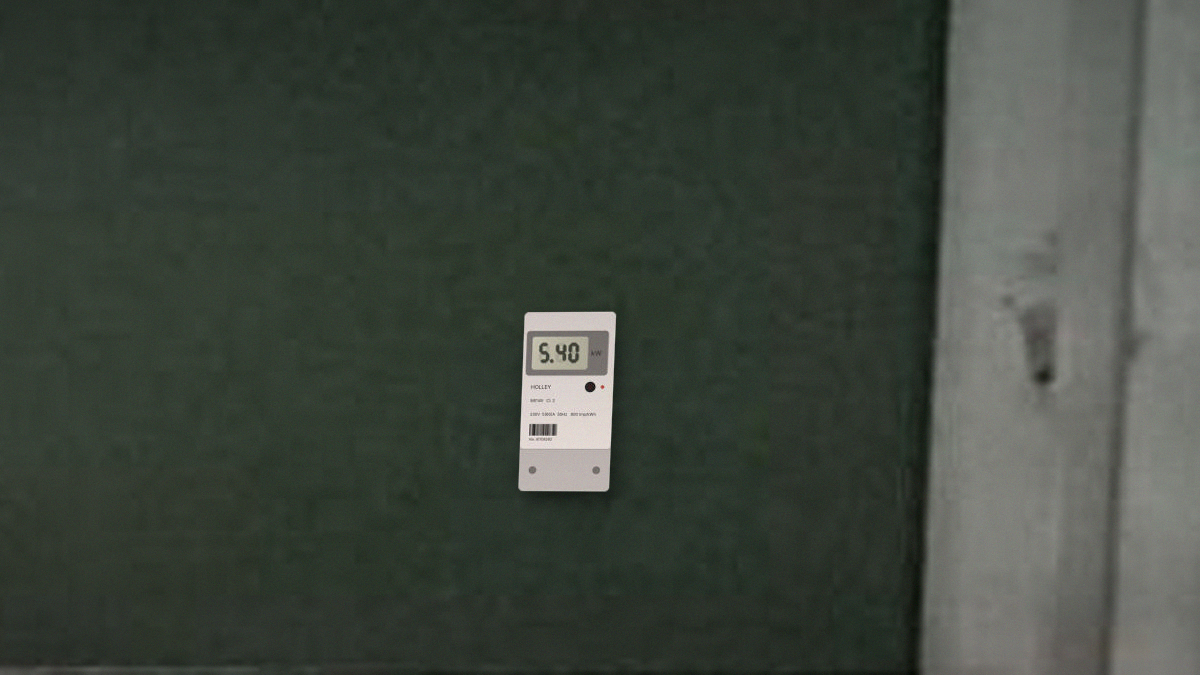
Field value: {"value": 5.40, "unit": "kW"}
